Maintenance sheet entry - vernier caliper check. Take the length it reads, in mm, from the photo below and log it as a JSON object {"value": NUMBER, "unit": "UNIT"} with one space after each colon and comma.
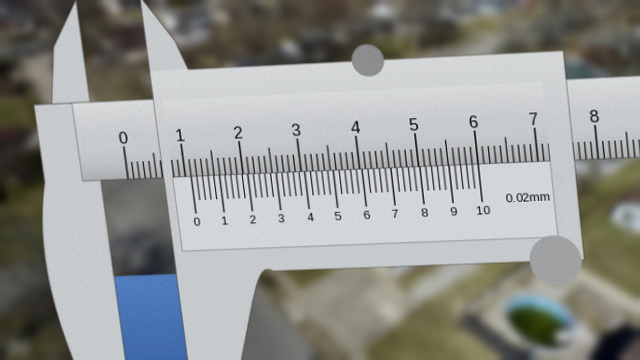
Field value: {"value": 11.0, "unit": "mm"}
